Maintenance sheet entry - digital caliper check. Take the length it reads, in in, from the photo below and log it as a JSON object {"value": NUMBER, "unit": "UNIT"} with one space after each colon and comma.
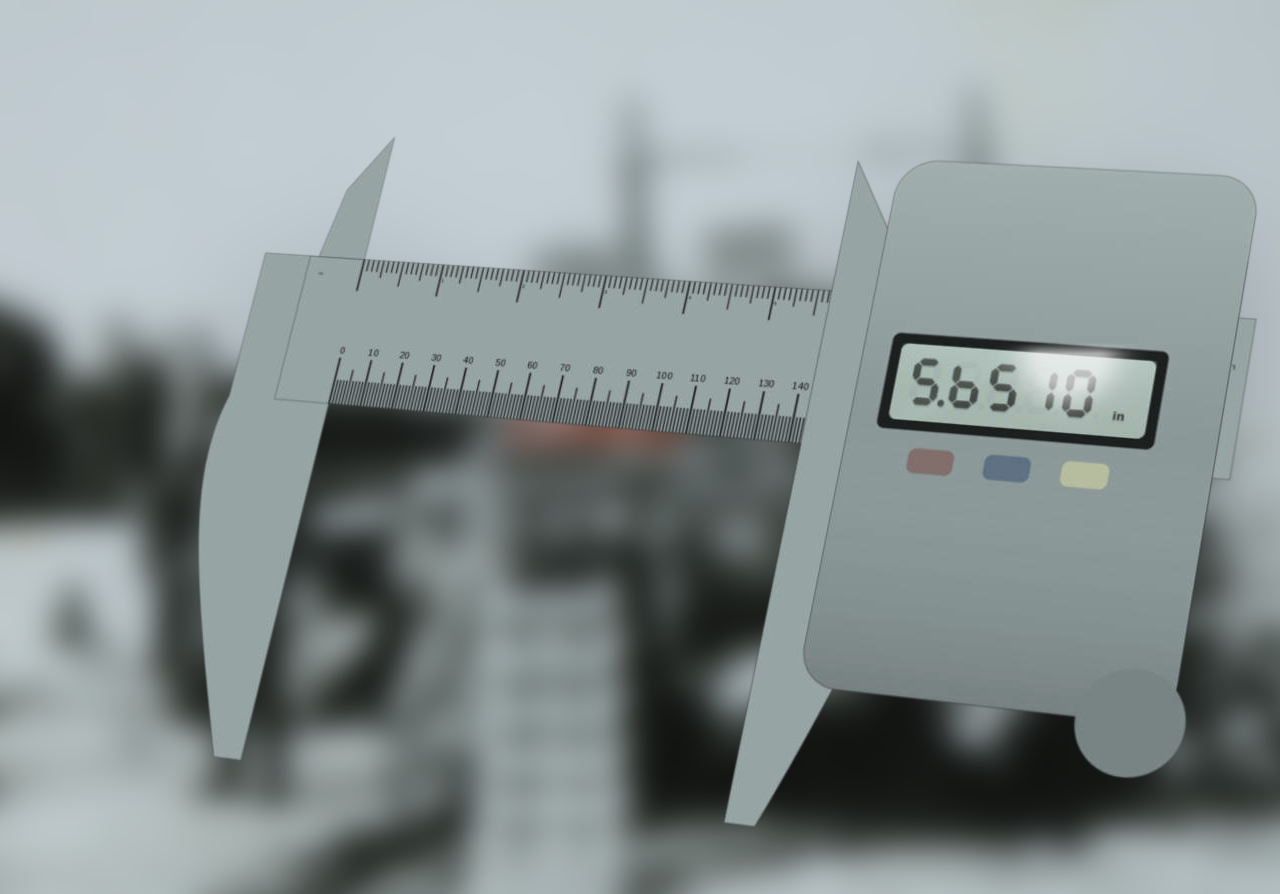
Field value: {"value": 5.6510, "unit": "in"}
